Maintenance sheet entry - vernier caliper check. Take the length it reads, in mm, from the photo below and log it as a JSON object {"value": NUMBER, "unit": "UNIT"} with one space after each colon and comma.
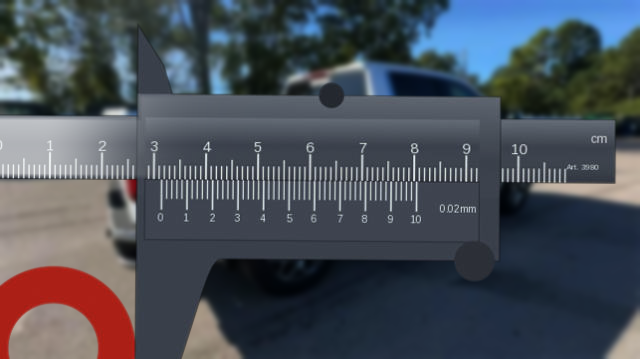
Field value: {"value": 31.5, "unit": "mm"}
